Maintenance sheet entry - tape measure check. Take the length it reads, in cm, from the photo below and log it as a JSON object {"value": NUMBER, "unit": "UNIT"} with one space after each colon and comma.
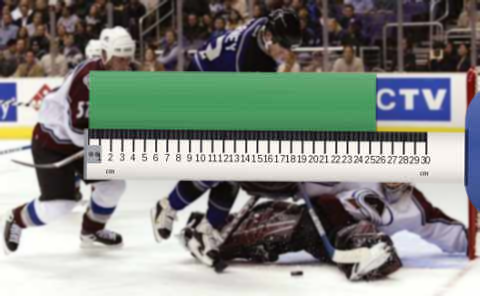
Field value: {"value": 25.5, "unit": "cm"}
